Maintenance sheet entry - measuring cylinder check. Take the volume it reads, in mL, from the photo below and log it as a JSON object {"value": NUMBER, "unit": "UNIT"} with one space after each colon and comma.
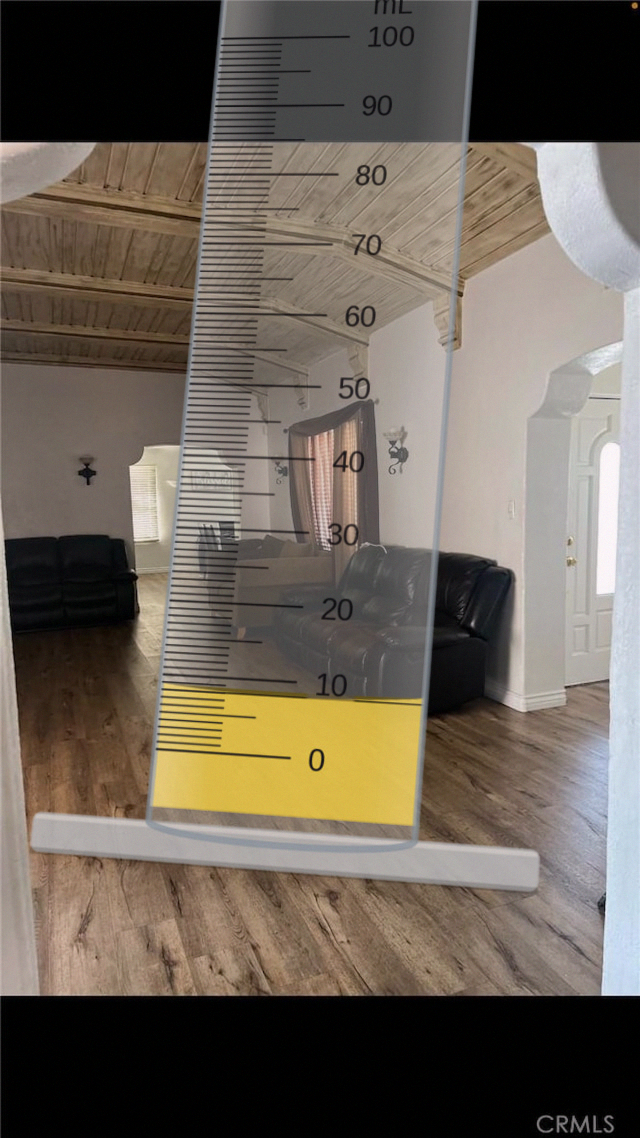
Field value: {"value": 8, "unit": "mL"}
